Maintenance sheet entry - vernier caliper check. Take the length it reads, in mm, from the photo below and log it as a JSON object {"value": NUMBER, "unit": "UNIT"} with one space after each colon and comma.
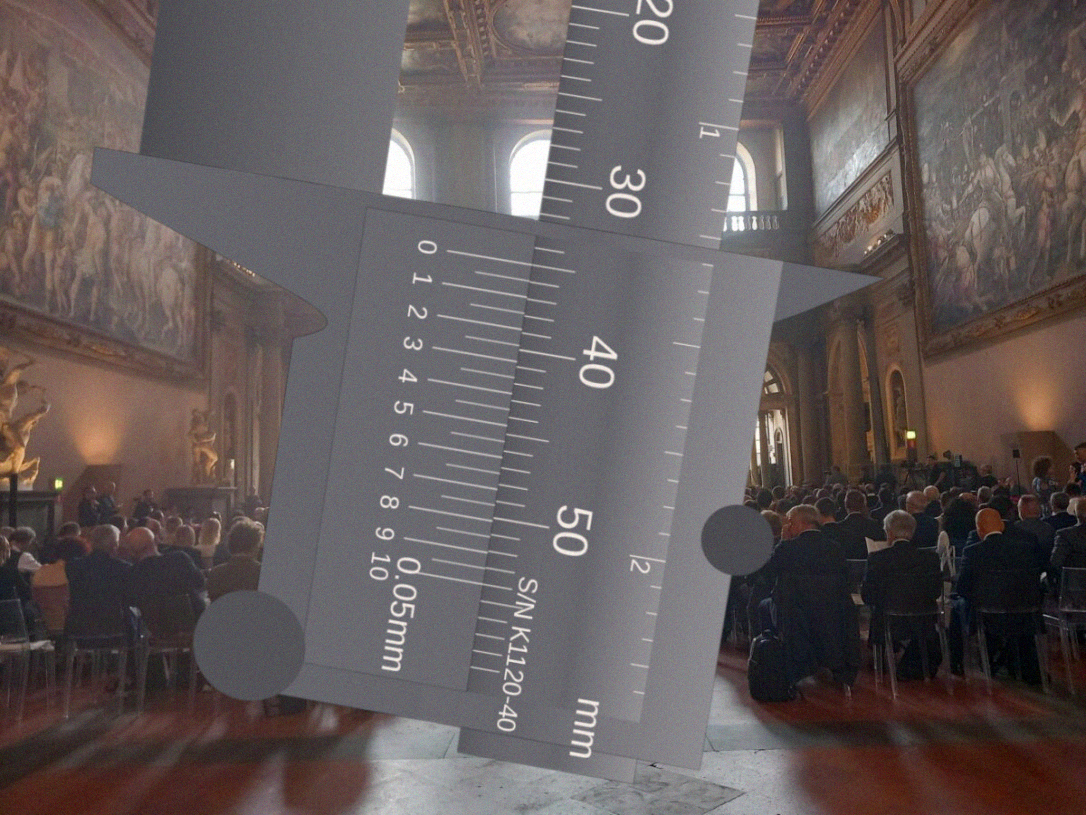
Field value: {"value": 35.0, "unit": "mm"}
